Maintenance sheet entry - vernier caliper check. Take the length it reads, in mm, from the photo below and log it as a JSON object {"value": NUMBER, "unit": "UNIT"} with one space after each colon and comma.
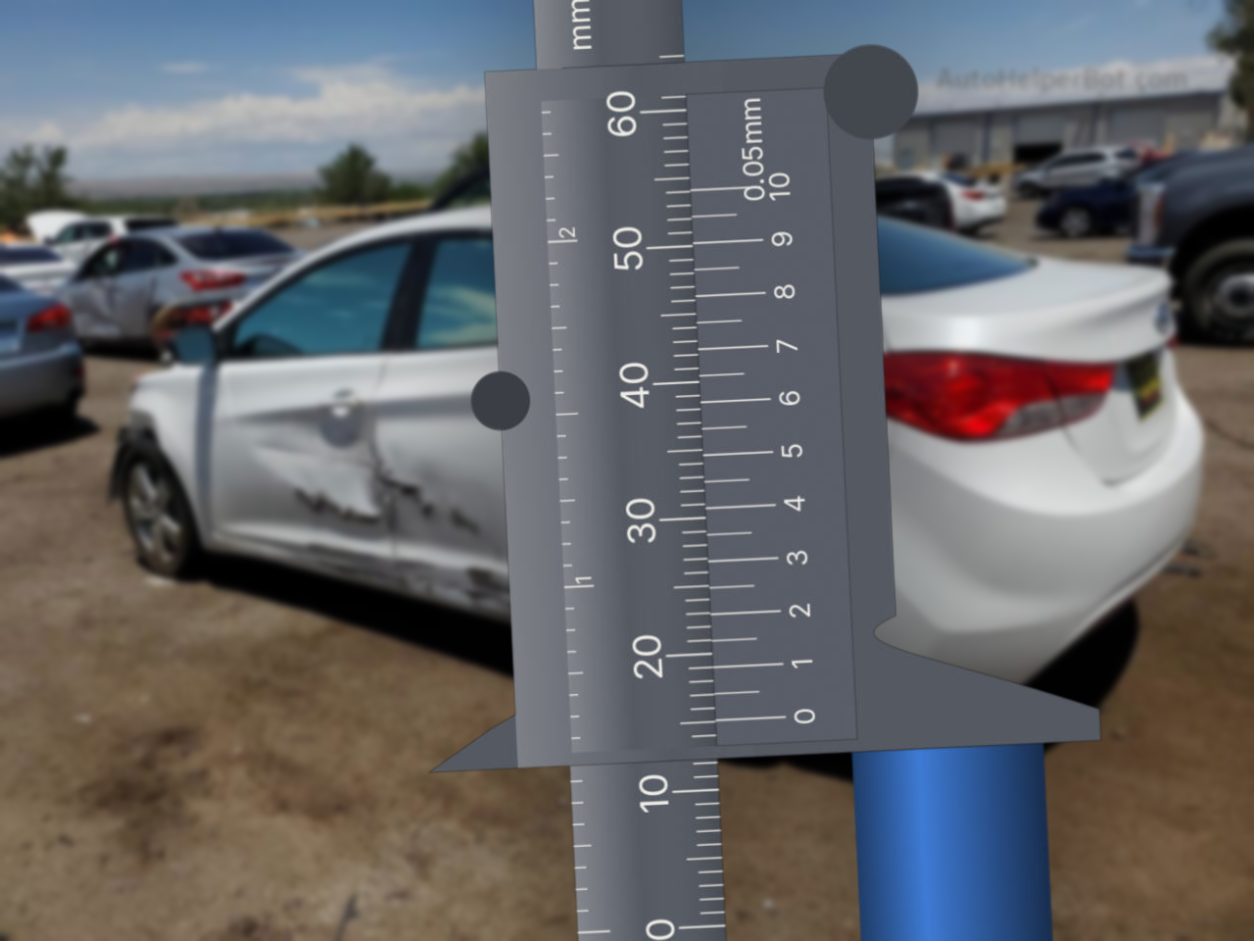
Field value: {"value": 15.1, "unit": "mm"}
